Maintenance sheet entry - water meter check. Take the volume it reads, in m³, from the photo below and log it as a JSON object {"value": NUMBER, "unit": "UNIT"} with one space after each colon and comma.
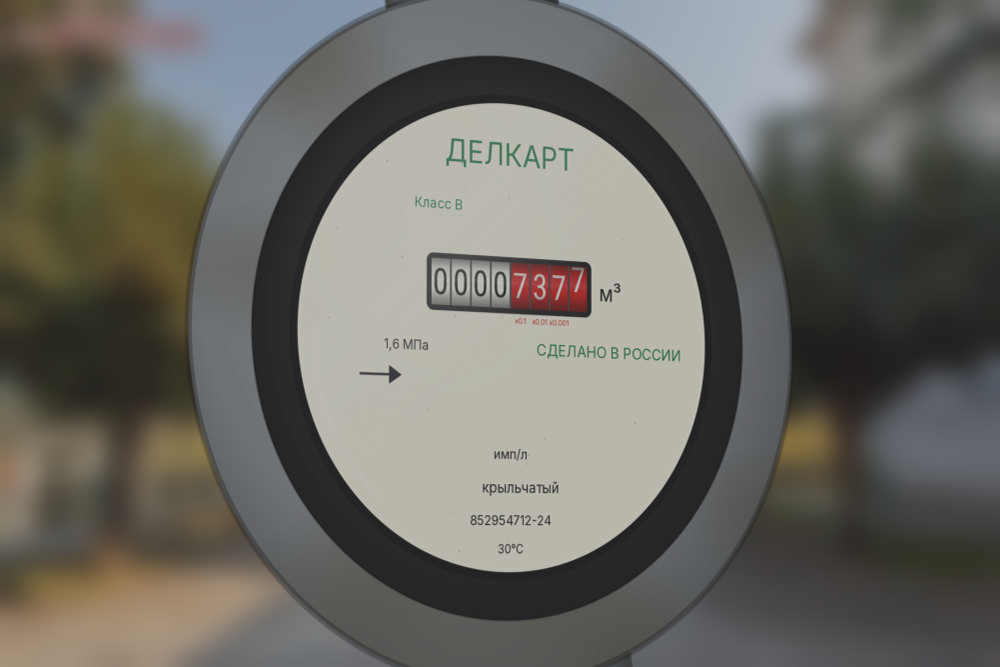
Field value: {"value": 0.7377, "unit": "m³"}
